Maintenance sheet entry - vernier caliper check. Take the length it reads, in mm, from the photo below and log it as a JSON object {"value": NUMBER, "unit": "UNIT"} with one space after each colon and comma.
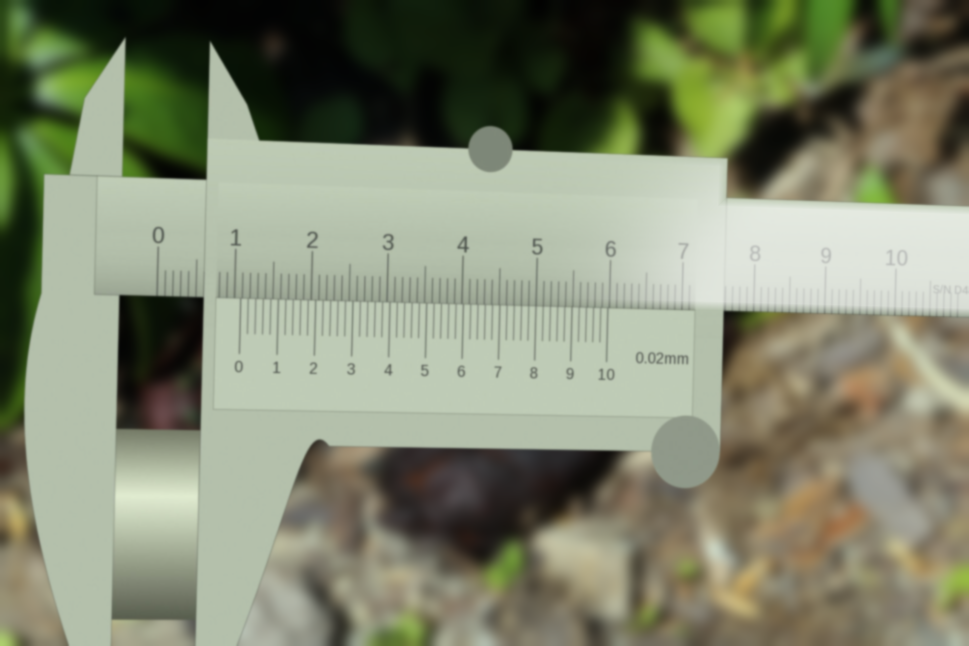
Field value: {"value": 10.8, "unit": "mm"}
